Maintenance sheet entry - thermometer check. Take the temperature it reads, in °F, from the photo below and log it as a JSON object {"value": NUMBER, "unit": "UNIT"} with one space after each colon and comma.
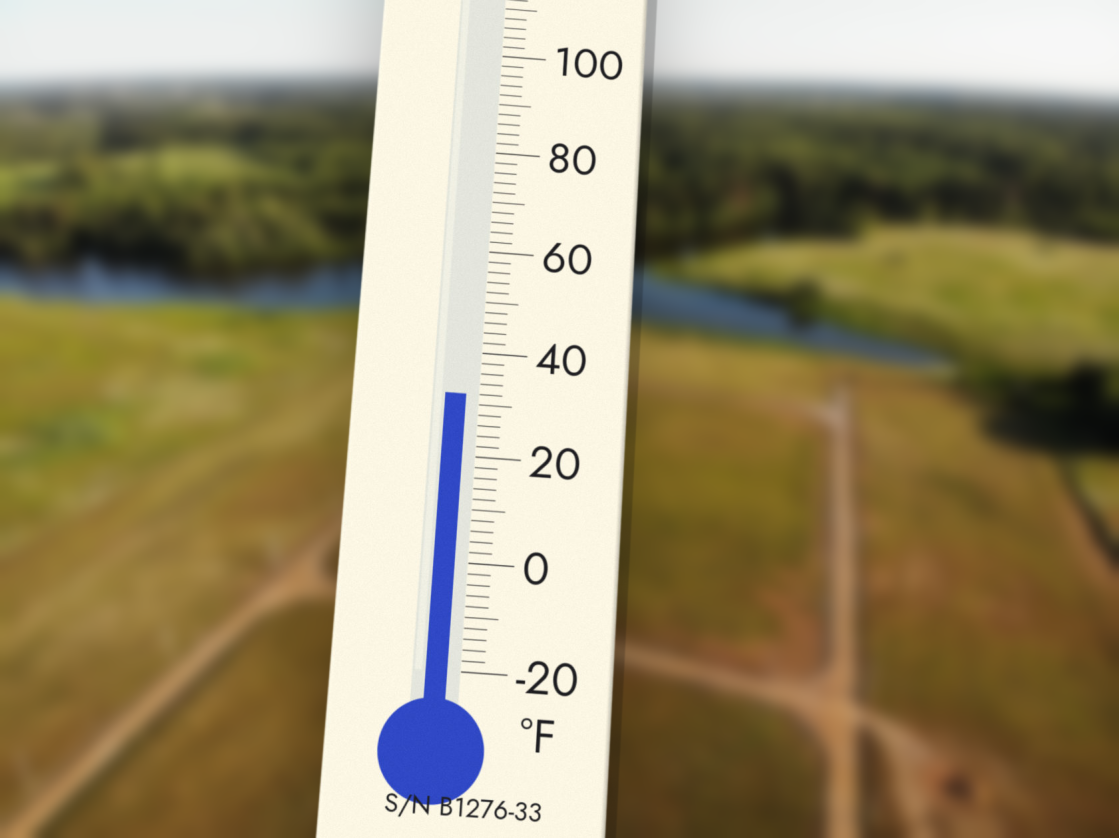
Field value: {"value": 32, "unit": "°F"}
